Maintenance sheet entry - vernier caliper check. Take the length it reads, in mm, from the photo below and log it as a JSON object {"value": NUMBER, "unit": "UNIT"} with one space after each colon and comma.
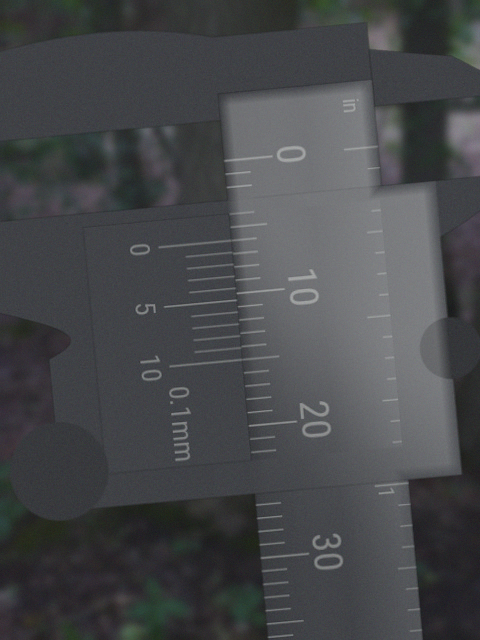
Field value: {"value": 6.0, "unit": "mm"}
